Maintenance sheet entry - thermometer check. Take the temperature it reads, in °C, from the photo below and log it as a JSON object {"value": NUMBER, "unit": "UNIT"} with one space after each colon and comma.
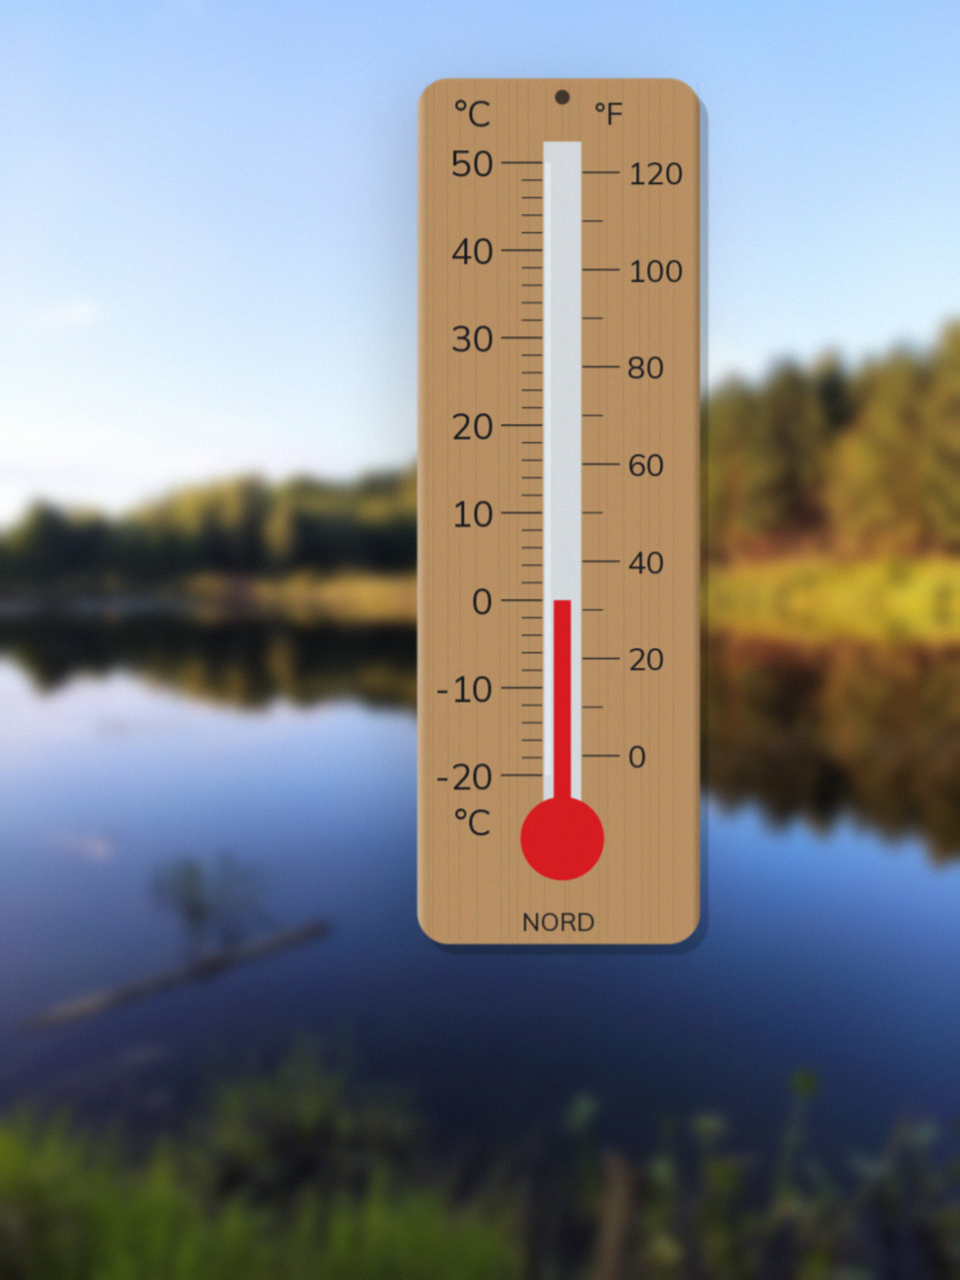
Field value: {"value": 0, "unit": "°C"}
